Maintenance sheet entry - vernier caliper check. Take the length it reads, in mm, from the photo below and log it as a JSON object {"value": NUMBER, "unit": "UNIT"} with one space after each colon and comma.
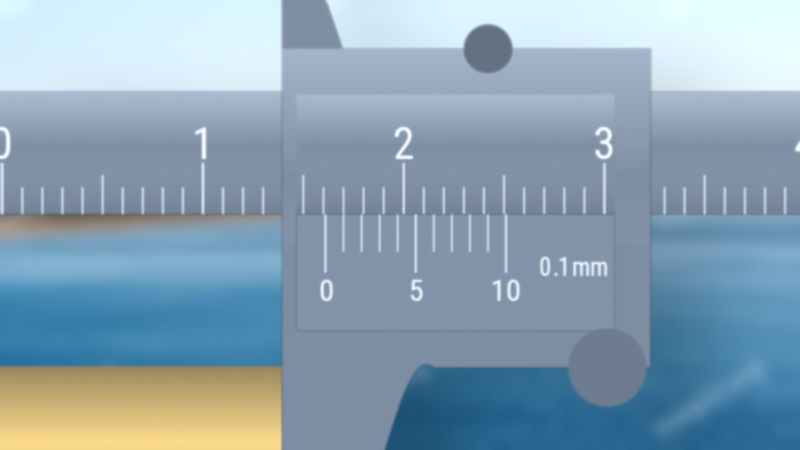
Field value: {"value": 16.1, "unit": "mm"}
